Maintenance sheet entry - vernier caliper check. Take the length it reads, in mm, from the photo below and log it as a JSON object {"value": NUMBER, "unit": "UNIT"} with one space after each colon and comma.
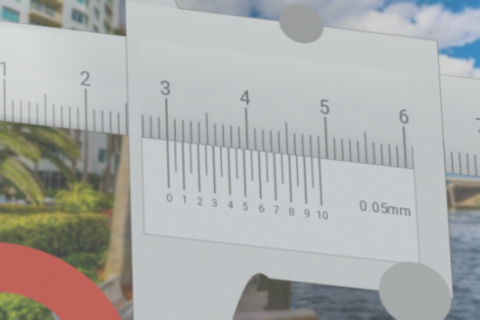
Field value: {"value": 30.0, "unit": "mm"}
